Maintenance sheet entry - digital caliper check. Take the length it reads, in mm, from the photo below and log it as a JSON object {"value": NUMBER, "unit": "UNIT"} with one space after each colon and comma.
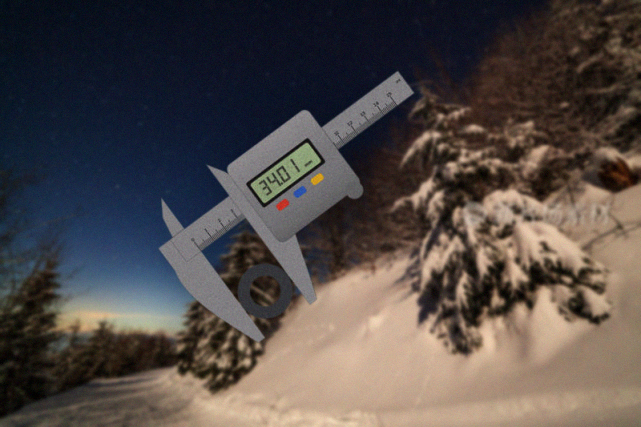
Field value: {"value": 34.01, "unit": "mm"}
